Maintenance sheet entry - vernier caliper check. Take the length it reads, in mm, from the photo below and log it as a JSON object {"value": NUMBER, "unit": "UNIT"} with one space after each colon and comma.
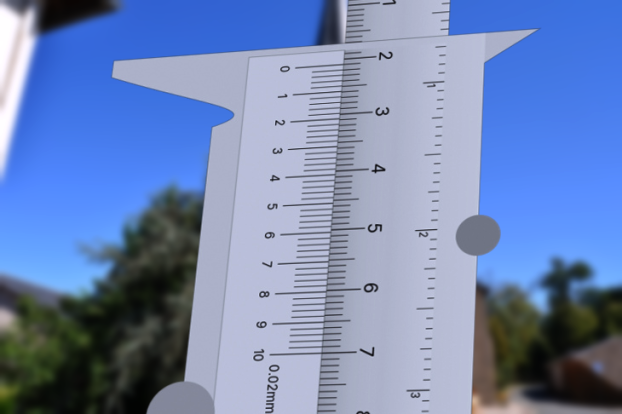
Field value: {"value": 21.0, "unit": "mm"}
